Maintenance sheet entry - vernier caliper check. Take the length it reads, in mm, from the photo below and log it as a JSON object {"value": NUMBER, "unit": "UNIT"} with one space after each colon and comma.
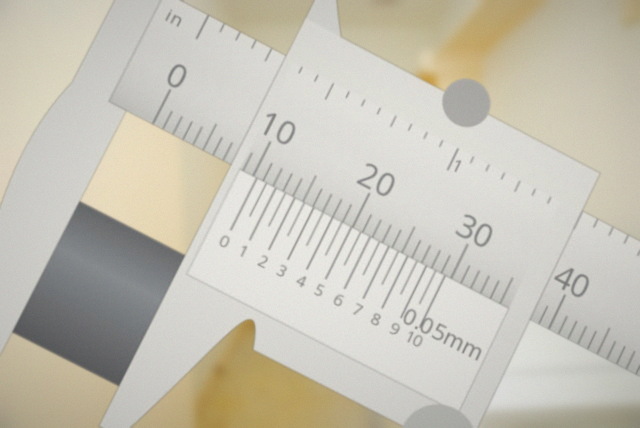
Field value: {"value": 10.4, "unit": "mm"}
